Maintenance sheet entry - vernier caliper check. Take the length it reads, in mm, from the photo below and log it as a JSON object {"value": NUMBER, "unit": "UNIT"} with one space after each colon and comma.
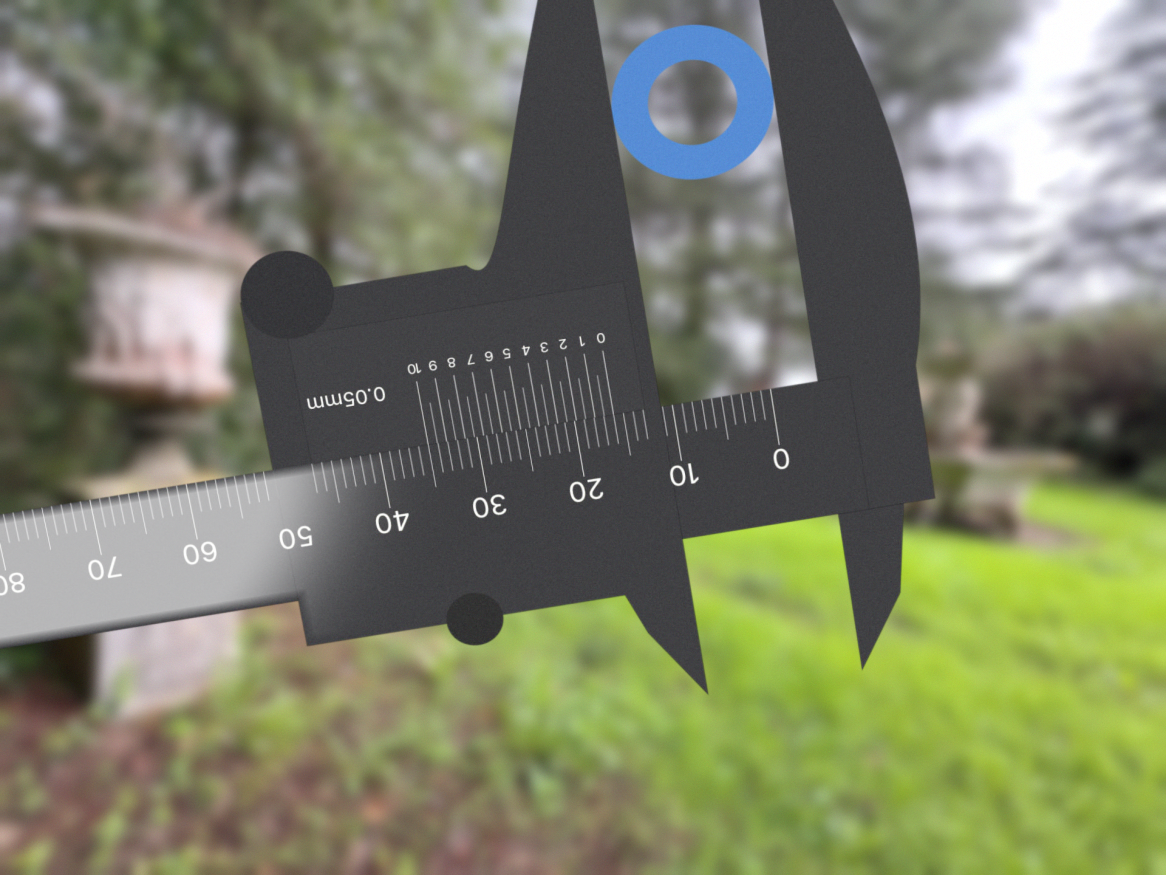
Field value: {"value": 16.0, "unit": "mm"}
